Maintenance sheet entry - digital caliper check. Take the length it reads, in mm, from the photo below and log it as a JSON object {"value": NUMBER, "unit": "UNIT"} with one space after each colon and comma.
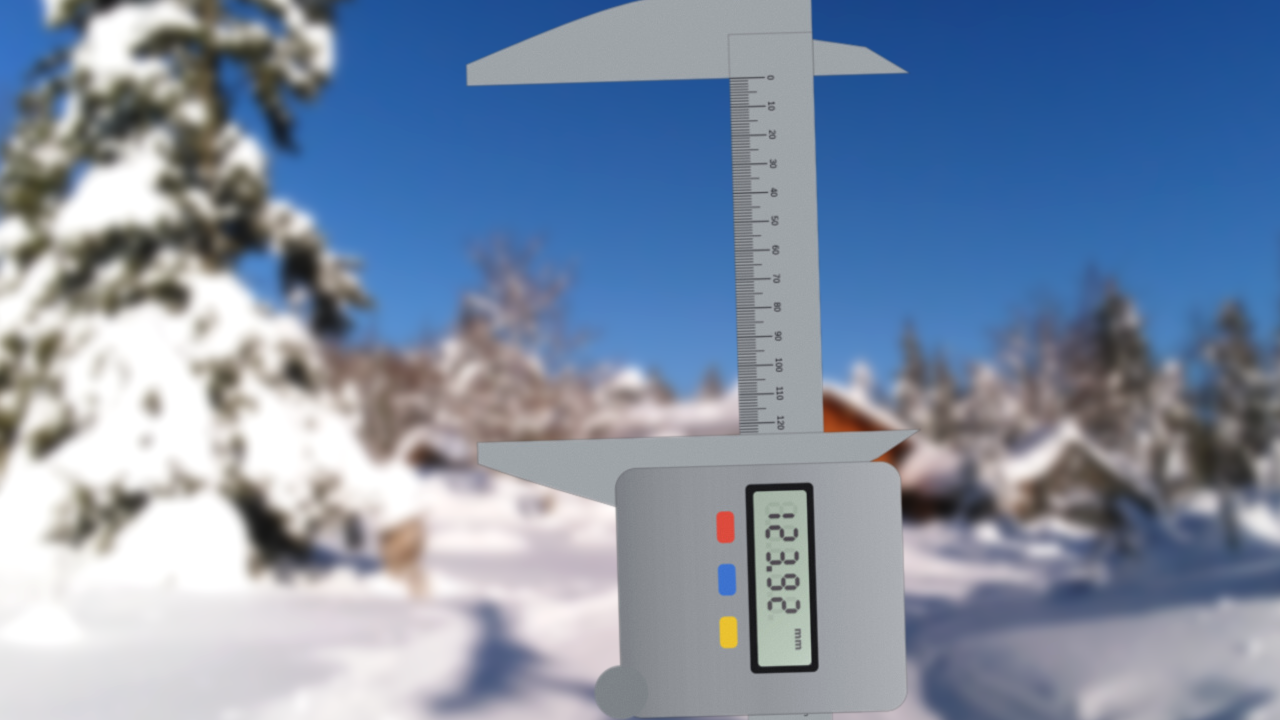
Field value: {"value": 123.92, "unit": "mm"}
